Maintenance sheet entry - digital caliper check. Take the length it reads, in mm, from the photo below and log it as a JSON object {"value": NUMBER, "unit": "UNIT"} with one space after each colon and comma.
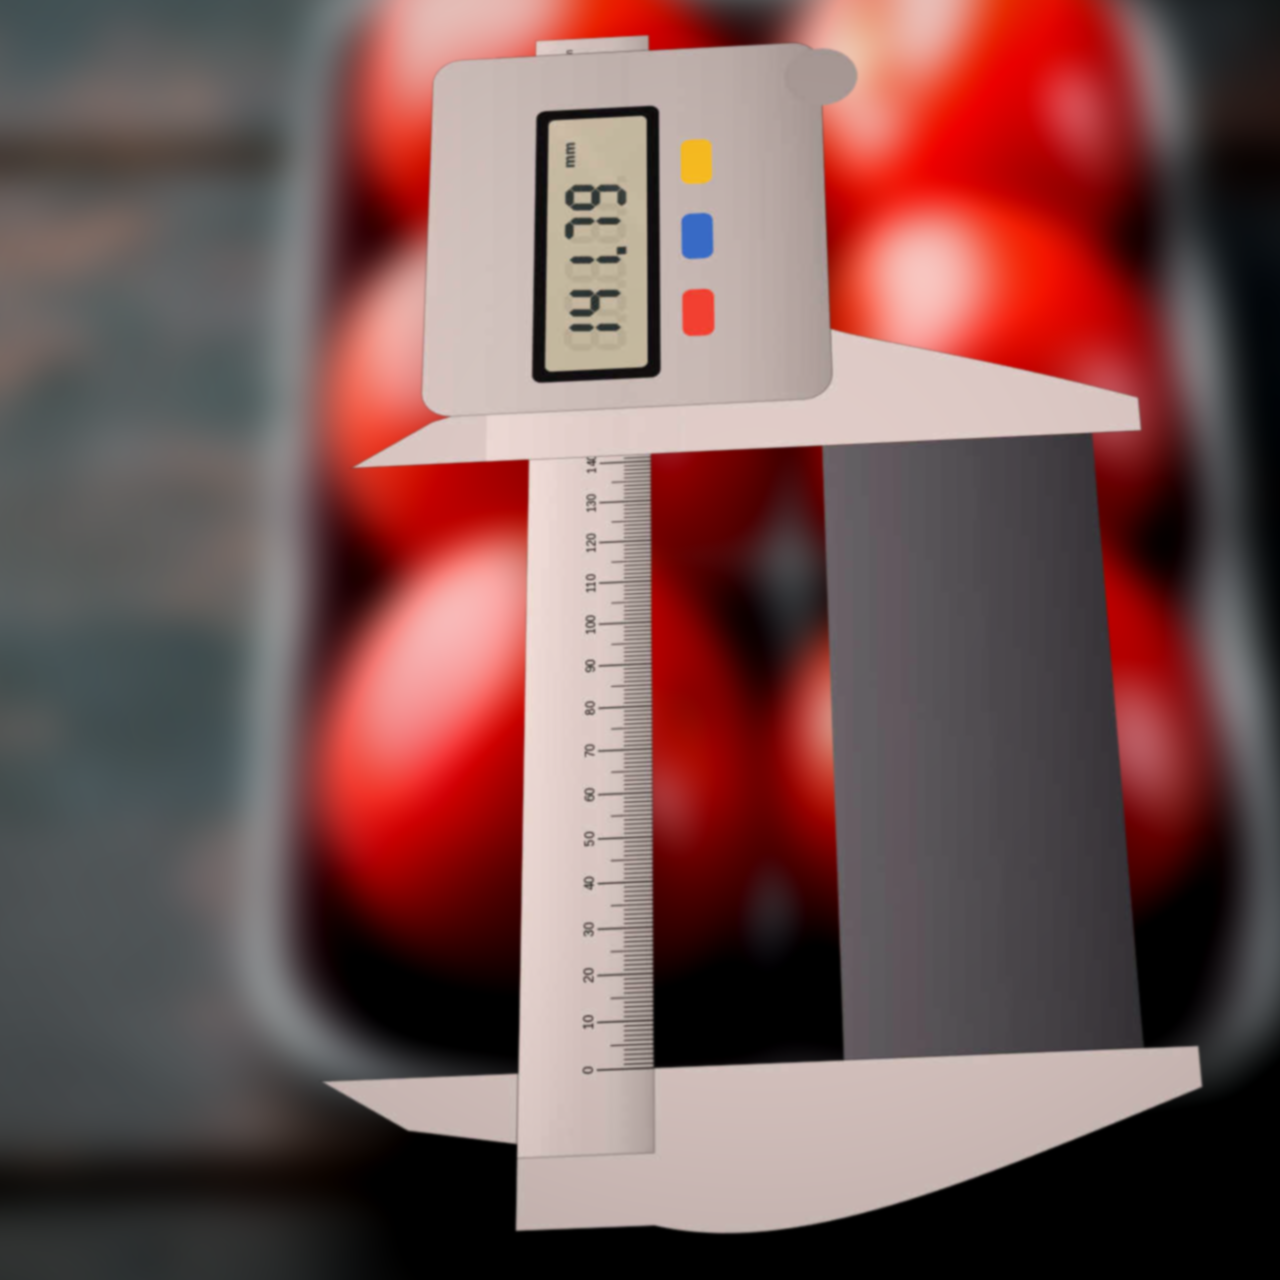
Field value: {"value": 141.79, "unit": "mm"}
